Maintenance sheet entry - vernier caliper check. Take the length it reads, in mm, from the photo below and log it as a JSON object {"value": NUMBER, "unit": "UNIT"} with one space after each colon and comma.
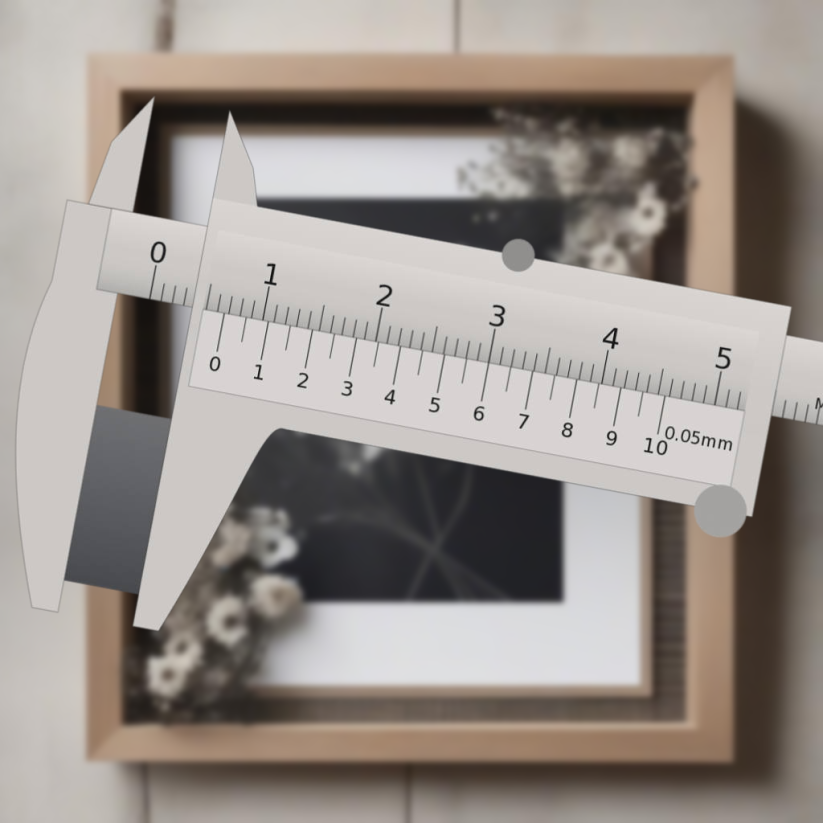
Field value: {"value": 6.6, "unit": "mm"}
